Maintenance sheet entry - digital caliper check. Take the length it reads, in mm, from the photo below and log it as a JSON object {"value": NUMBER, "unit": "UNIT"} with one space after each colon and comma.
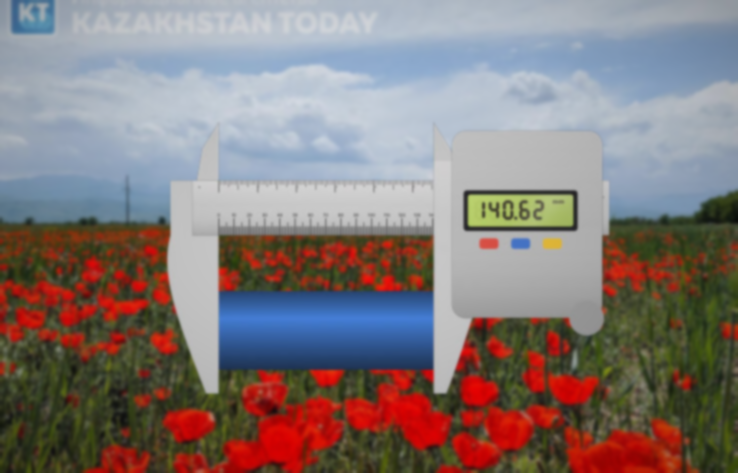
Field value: {"value": 140.62, "unit": "mm"}
